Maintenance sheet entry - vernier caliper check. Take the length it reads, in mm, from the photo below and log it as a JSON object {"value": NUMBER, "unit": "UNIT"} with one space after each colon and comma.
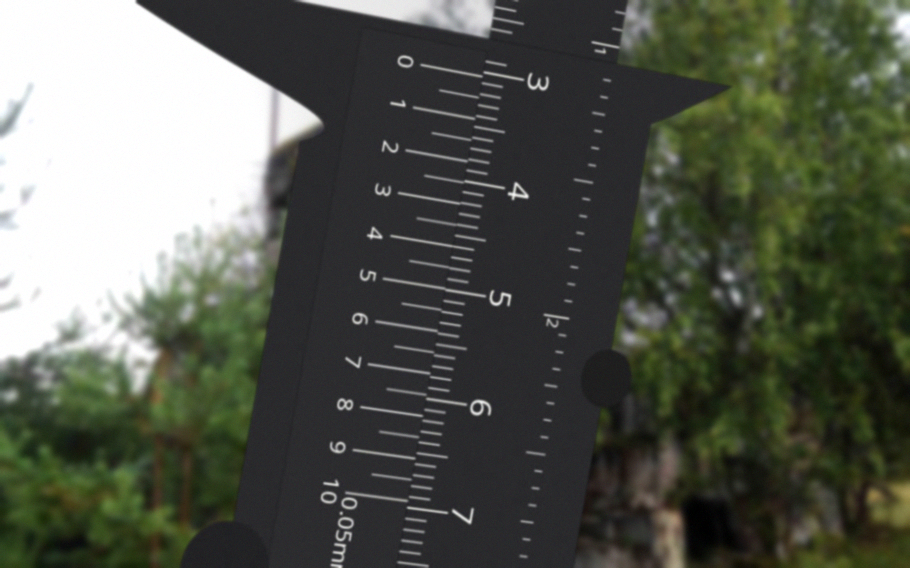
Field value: {"value": 30.4, "unit": "mm"}
